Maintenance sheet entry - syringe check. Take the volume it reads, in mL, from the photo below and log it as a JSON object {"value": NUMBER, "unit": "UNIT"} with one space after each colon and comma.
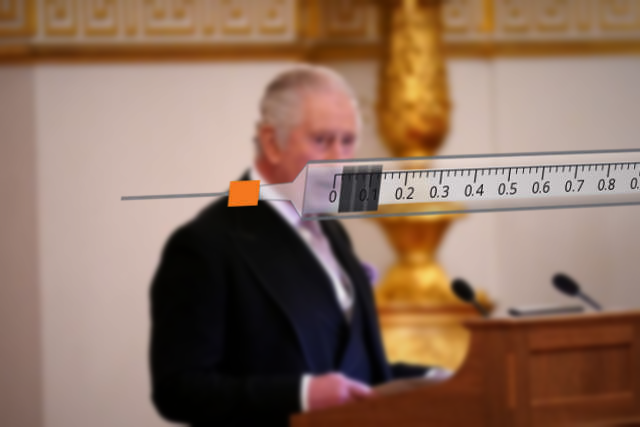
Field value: {"value": 0.02, "unit": "mL"}
